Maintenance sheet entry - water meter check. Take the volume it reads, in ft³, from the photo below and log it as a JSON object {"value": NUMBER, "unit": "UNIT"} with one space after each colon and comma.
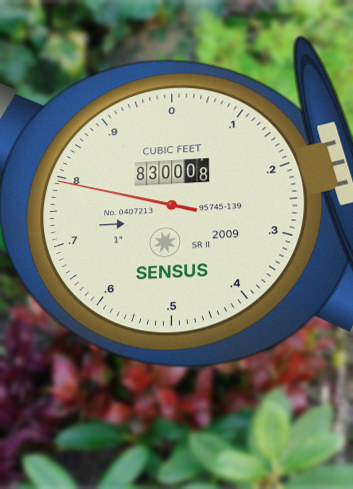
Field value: {"value": 830007.79, "unit": "ft³"}
